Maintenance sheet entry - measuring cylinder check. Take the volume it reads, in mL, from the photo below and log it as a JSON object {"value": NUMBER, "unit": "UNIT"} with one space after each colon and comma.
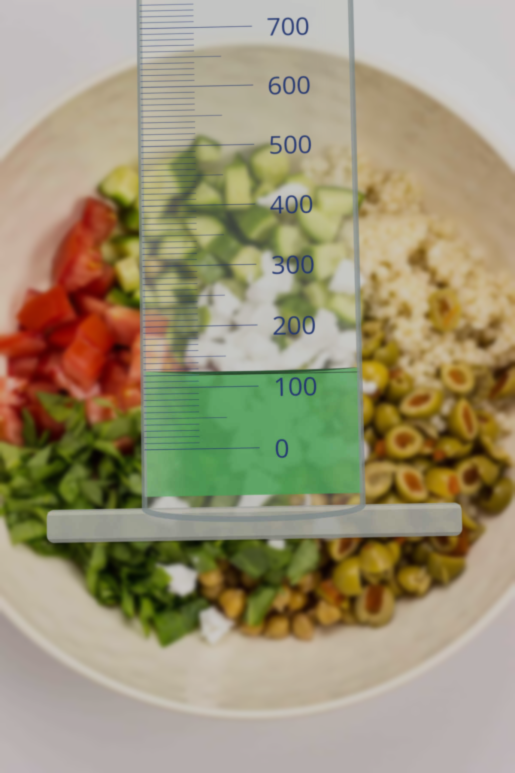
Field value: {"value": 120, "unit": "mL"}
